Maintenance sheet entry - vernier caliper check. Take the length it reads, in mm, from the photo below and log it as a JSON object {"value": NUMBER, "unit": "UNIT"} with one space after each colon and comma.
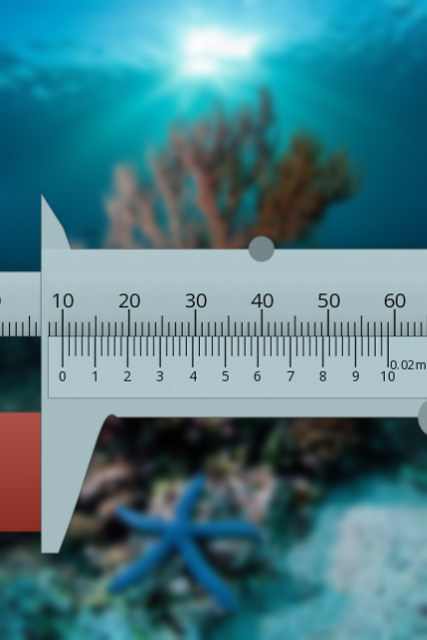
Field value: {"value": 10.0, "unit": "mm"}
